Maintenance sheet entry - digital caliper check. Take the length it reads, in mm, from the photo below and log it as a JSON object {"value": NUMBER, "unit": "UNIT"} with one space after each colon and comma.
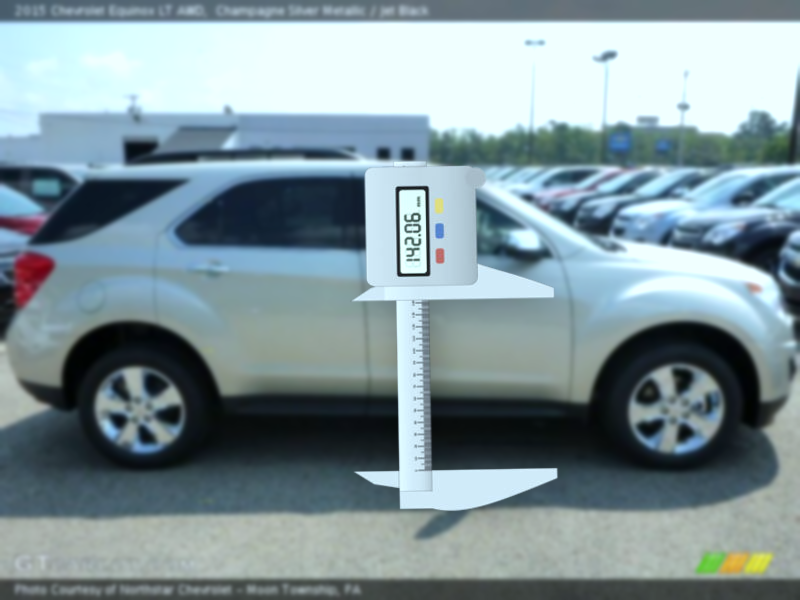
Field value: {"value": 142.06, "unit": "mm"}
